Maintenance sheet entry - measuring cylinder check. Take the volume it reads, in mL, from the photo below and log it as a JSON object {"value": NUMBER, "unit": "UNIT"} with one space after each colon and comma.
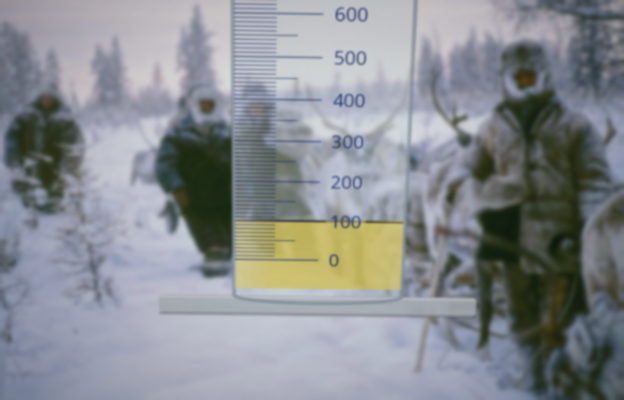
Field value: {"value": 100, "unit": "mL"}
